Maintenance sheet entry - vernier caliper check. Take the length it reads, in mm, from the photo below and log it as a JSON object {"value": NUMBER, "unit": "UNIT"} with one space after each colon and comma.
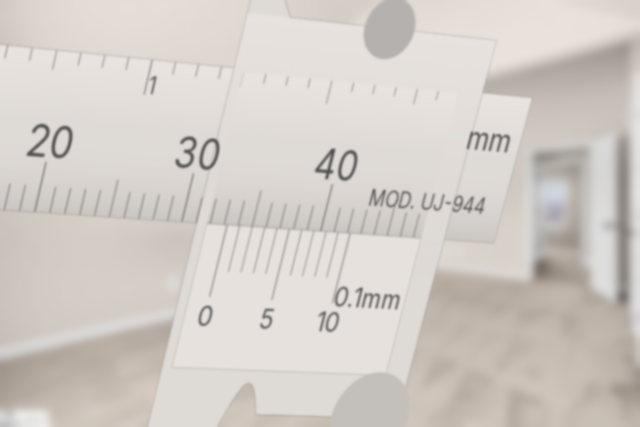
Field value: {"value": 33.2, "unit": "mm"}
